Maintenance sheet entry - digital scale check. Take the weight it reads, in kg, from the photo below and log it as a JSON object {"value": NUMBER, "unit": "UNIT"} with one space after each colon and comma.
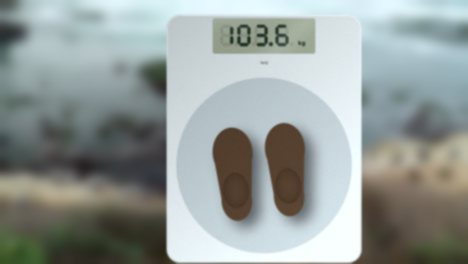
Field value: {"value": 103.6, "unit": "kg"}
